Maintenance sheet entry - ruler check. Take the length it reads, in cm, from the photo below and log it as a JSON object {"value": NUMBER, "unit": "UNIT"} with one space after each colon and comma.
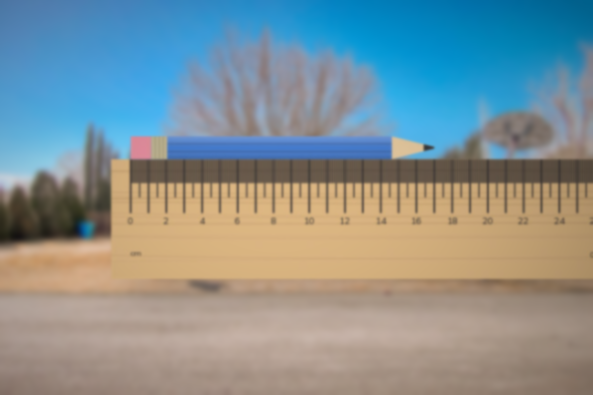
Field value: {"value": 17, "unit": "cm"}
